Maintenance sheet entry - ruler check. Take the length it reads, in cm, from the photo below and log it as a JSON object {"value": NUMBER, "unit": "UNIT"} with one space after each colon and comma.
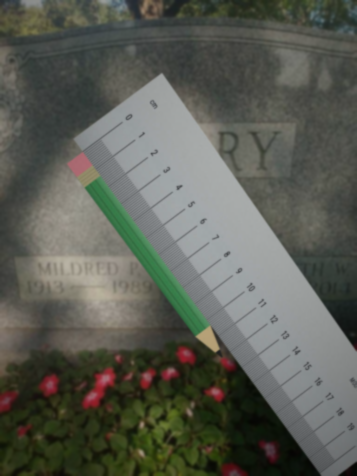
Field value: {"value": 12, "unit": "cm"}
